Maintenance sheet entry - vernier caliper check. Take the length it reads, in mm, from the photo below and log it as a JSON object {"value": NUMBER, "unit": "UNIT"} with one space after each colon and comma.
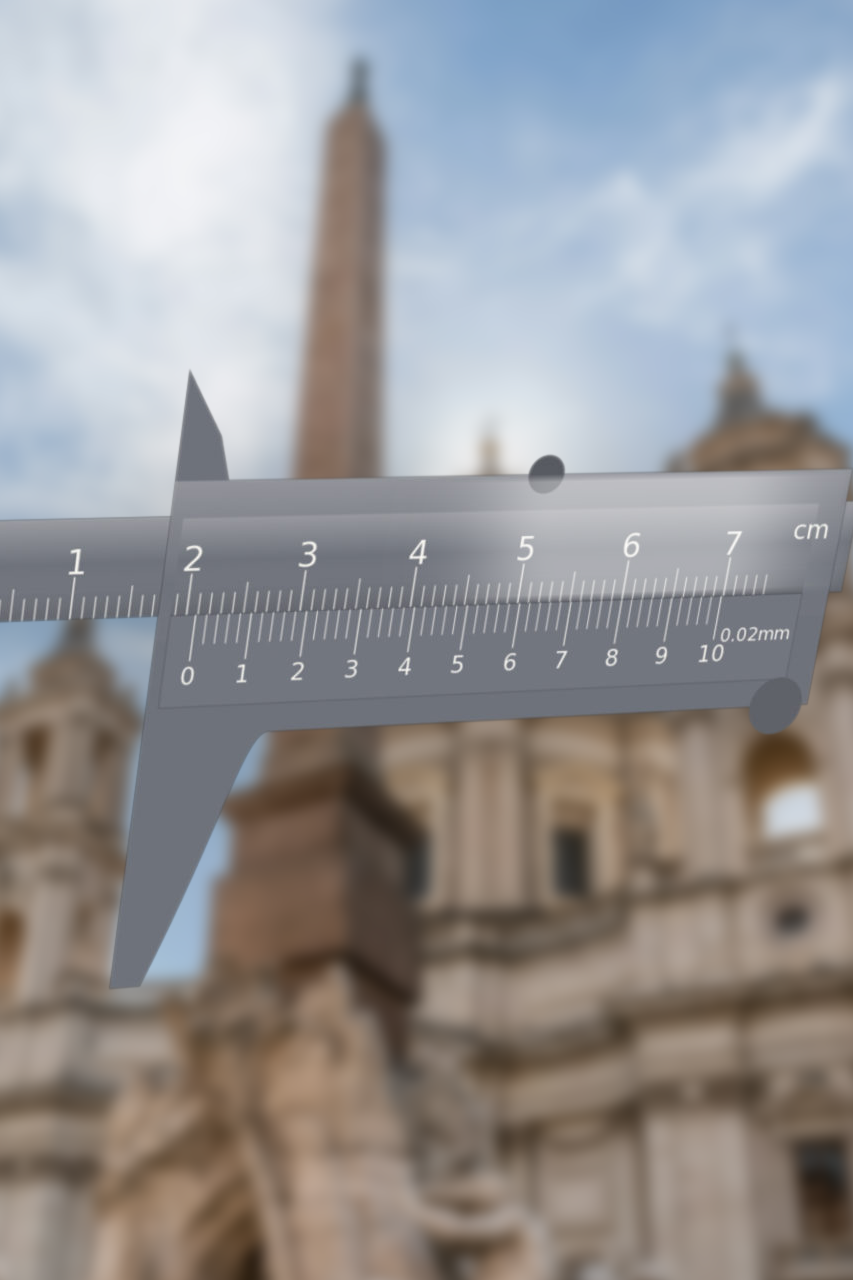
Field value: {"value": 20.8, "unit": "mm"}
